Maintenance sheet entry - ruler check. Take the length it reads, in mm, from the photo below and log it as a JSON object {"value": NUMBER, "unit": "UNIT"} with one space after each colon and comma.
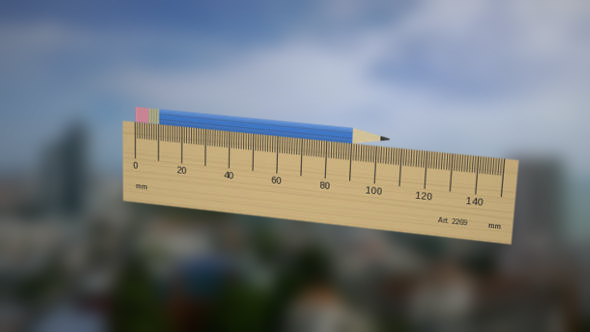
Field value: {"value": 105, "unit": "mm"}
